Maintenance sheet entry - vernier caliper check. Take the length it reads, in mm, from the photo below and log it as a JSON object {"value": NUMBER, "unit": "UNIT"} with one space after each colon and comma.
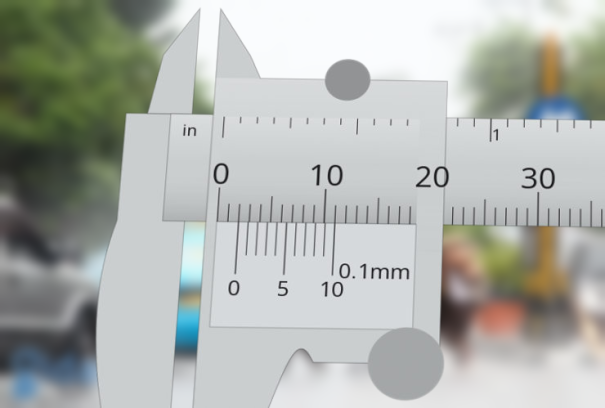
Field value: {"value": 2.0, "unit": "mm"}
